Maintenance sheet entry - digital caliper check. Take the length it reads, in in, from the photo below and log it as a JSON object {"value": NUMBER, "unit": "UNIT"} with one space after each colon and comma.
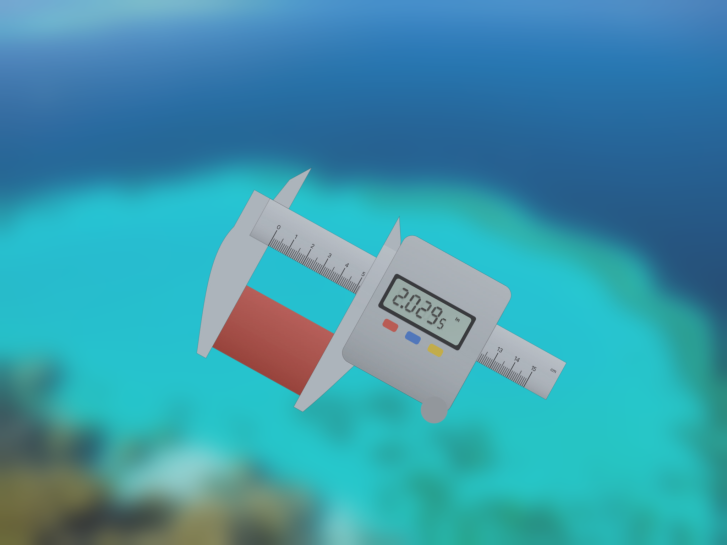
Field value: {"value": 2.0295, "unit": "in"}
